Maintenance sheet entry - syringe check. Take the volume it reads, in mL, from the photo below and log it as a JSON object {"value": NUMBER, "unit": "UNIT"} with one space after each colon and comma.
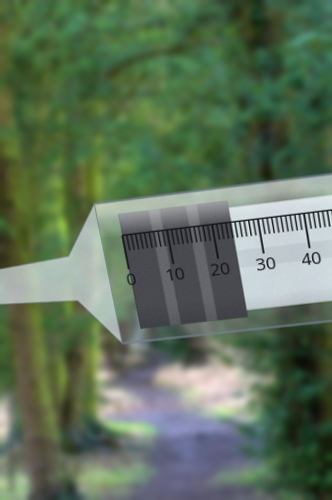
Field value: {"value": 0, "unit": "mL"}
